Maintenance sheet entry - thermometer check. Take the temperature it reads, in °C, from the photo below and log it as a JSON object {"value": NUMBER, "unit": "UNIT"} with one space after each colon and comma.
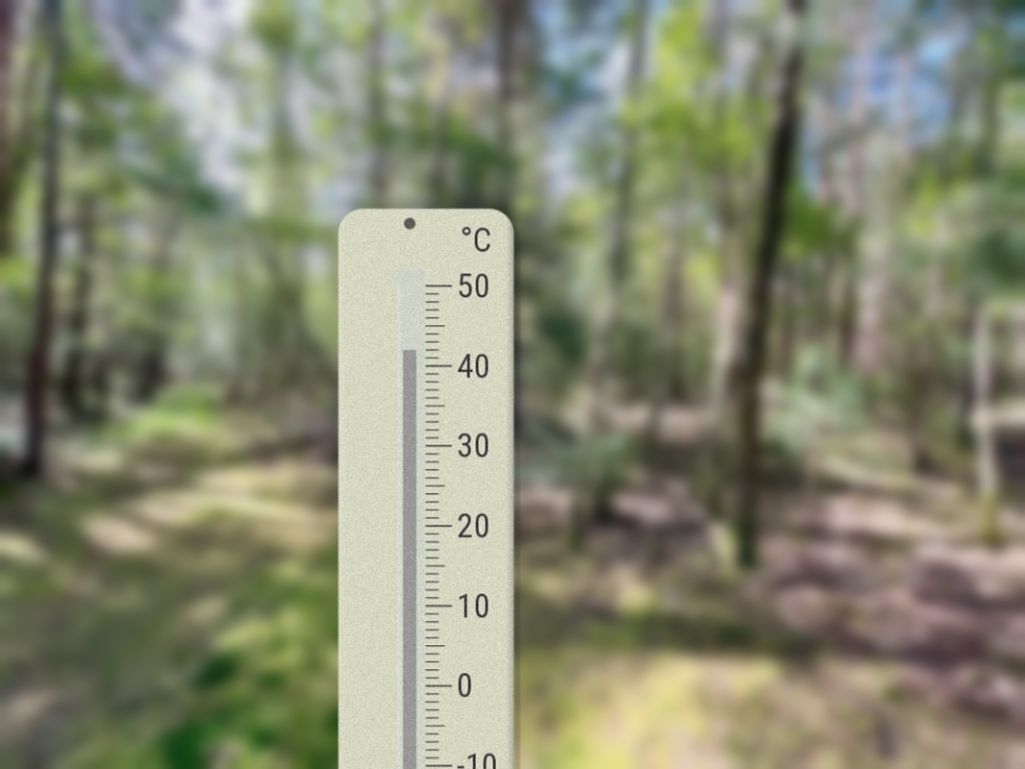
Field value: {"value": 42, "unit": "°C"}
